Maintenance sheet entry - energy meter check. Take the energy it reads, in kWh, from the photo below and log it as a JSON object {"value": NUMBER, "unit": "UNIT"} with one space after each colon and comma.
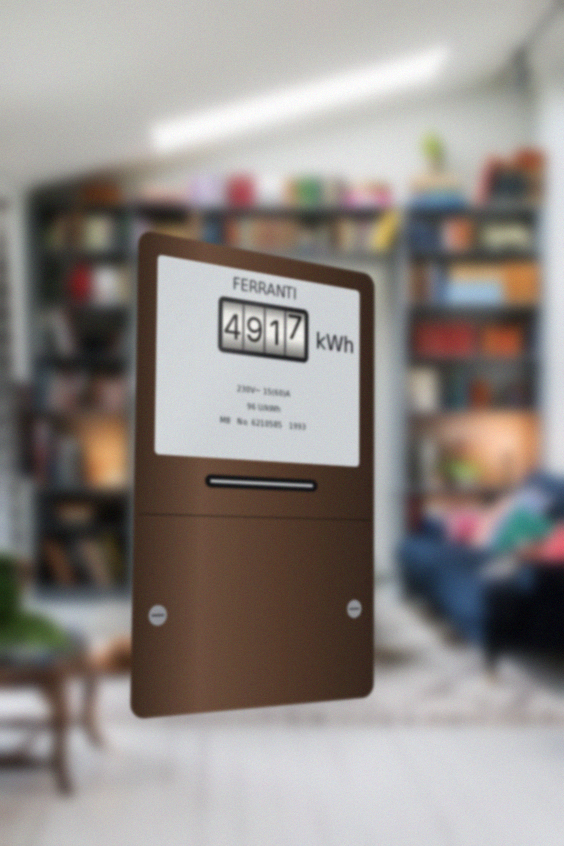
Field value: {"value": 4917, "unit": "kWh"}
